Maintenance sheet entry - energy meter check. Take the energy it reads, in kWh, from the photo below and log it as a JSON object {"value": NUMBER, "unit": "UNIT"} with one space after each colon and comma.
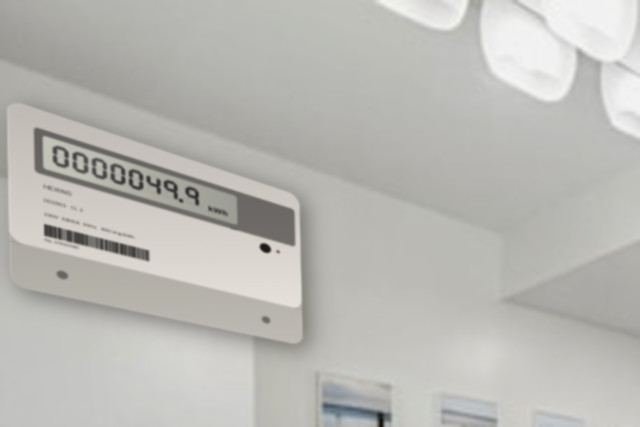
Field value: {"value": 49.9, "unit": "kWh"}
